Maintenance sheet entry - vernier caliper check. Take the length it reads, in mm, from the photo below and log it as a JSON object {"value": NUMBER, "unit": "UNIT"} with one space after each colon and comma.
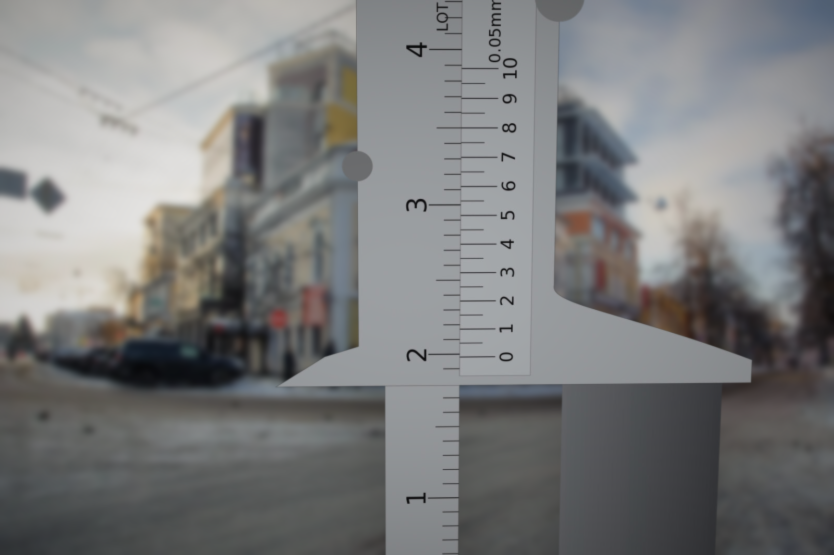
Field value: {"value": 19.8, "unit": "mm"}
